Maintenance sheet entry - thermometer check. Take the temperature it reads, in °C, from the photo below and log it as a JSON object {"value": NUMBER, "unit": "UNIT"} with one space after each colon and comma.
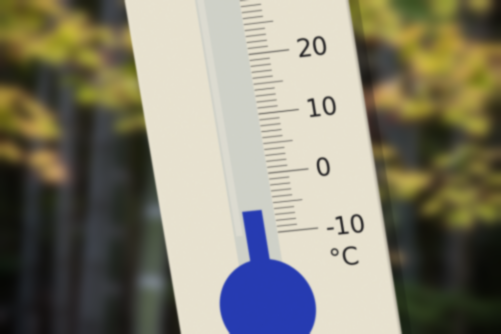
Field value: {"value": -6, "unit": "°C"}
